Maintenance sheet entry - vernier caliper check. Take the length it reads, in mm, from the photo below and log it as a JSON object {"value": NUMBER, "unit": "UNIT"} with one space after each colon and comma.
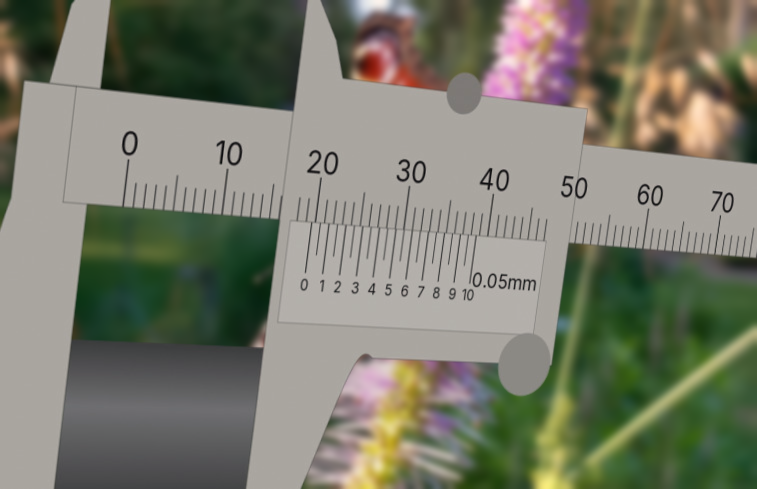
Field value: {"value": 19.6, "unit": "mm"}
